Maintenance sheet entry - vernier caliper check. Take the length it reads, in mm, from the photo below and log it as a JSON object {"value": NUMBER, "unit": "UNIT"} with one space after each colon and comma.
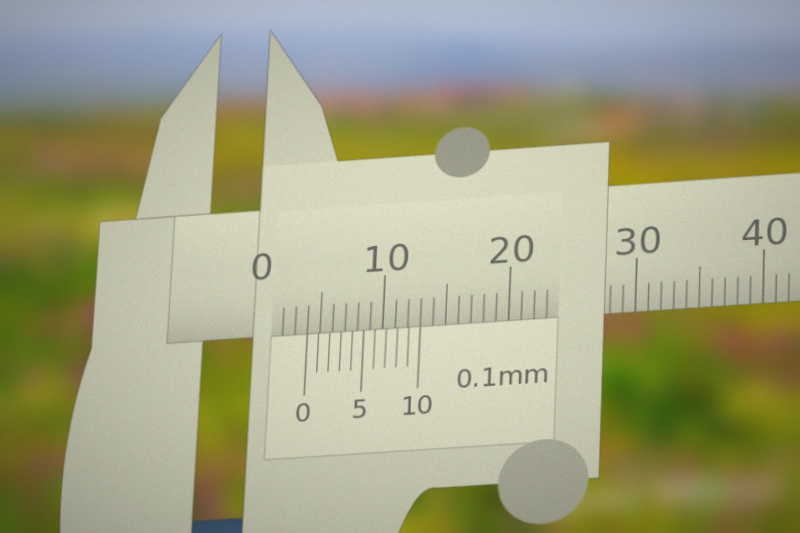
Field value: {"value": 4.0, "unit": "mm"}
